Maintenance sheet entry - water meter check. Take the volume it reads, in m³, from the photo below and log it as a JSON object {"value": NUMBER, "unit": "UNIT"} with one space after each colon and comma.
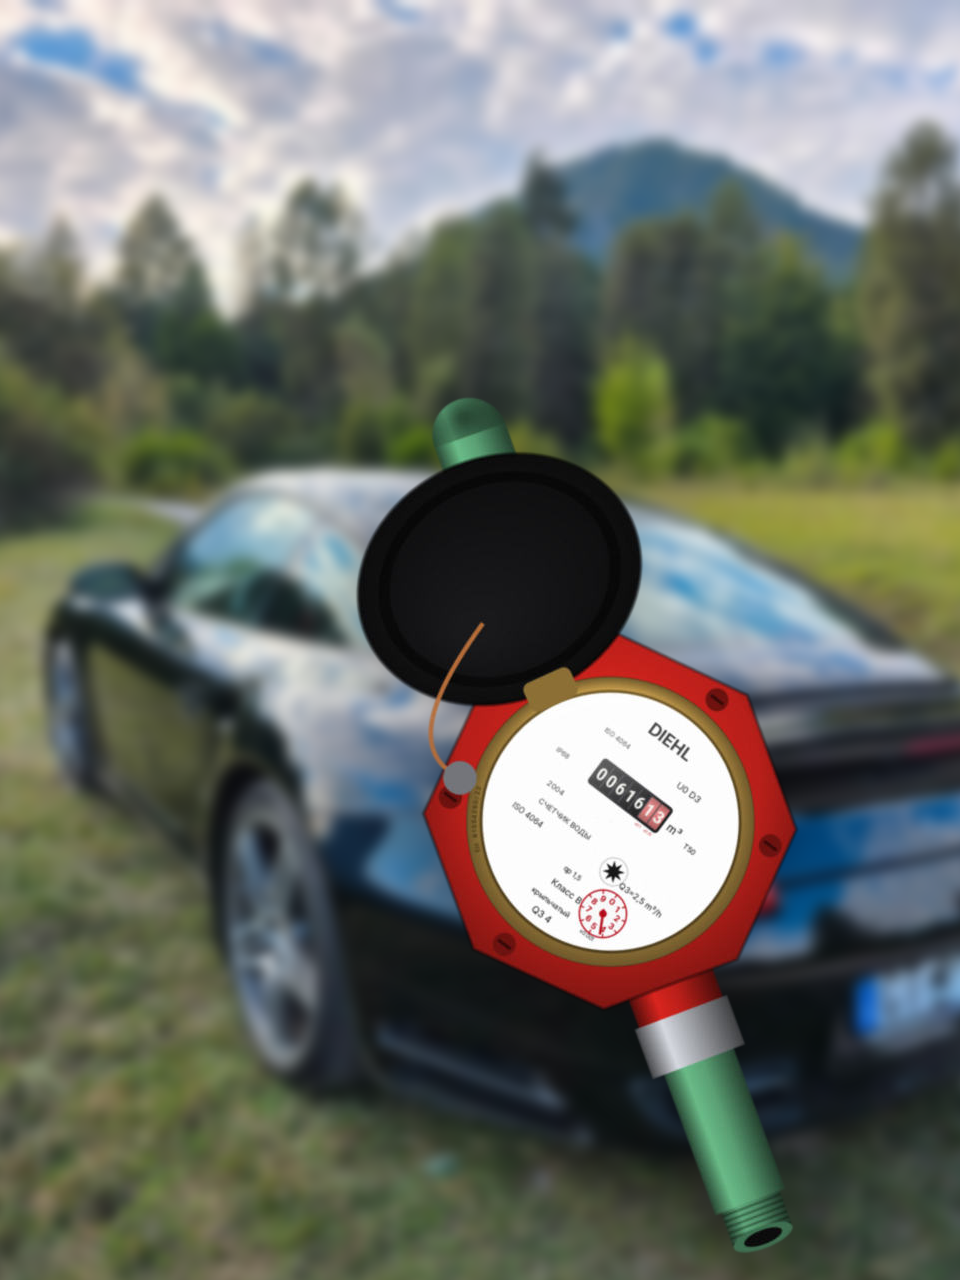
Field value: {"value": 616.134, "unit": "m³"}
